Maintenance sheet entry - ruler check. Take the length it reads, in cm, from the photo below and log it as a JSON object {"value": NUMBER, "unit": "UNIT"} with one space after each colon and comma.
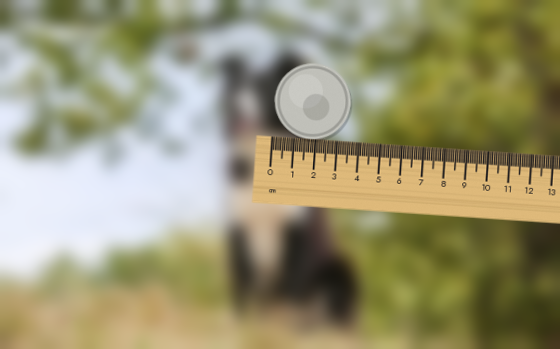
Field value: {"value": 3.5, "unit": "cm"}
